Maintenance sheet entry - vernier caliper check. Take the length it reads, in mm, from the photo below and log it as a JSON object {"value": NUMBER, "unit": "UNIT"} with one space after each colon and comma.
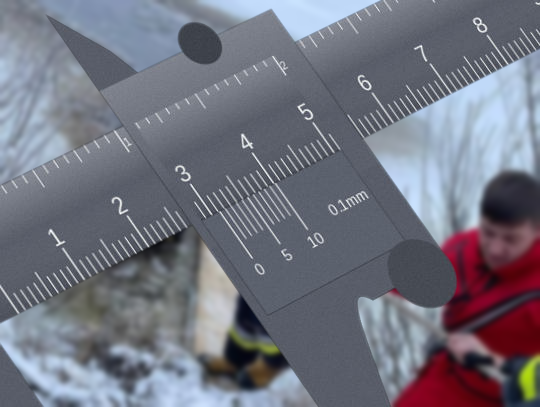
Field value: {"value": 31.2, "unit": "mm"}
